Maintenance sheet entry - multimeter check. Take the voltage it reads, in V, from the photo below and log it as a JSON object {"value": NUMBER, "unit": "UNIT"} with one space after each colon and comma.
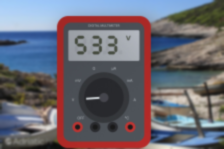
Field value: {"value": 533, "unit": "V"}
